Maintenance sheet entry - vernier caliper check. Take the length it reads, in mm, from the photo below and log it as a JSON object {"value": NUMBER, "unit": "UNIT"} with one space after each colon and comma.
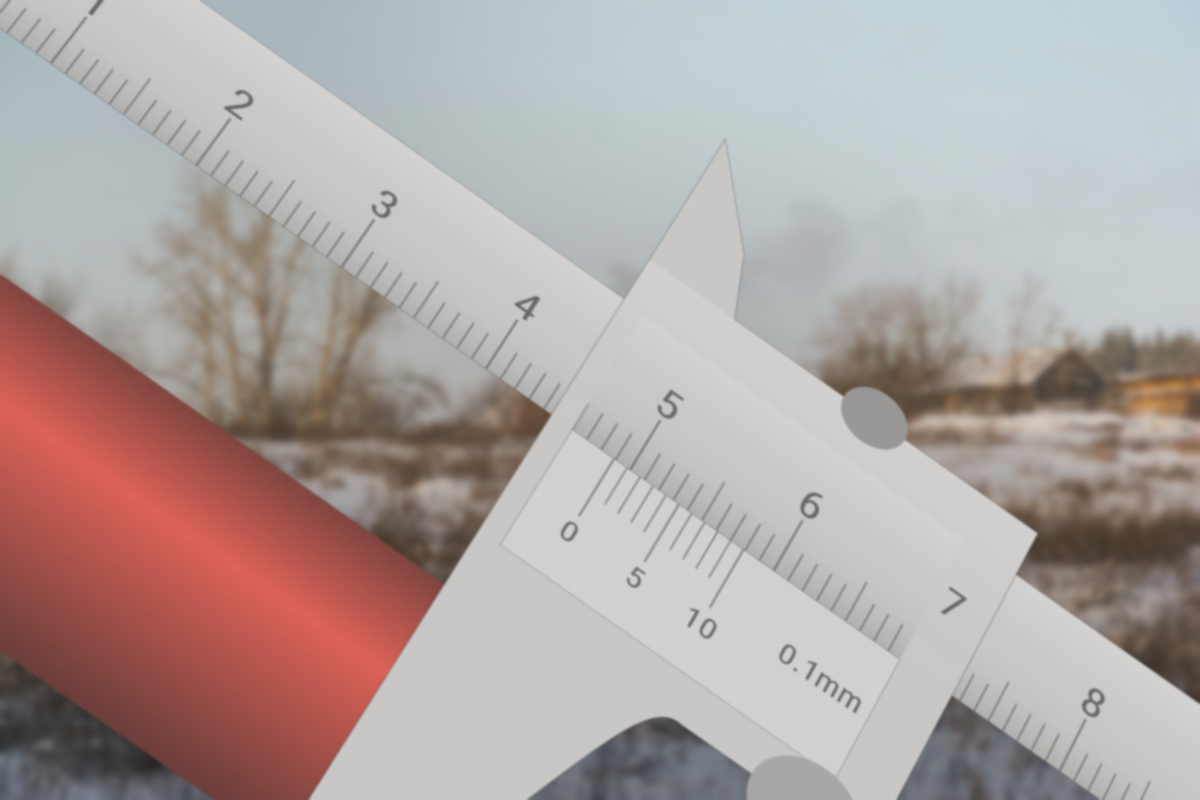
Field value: {"value": 48.9, "unit": "mm"}
